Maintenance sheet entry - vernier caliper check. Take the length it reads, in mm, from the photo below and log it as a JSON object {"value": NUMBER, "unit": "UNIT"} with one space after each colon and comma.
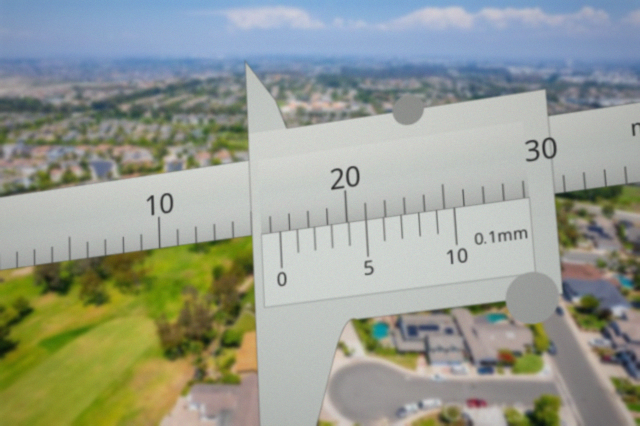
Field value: {"value": 16.5, "unit": "mm"}
